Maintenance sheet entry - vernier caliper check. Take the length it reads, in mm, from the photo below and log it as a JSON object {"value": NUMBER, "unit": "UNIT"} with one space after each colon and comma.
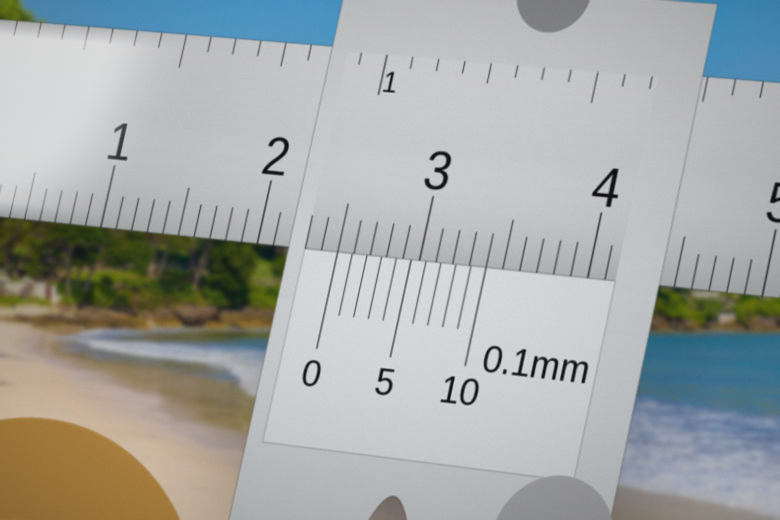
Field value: {"value": 25.0, "unit": "mm"}
